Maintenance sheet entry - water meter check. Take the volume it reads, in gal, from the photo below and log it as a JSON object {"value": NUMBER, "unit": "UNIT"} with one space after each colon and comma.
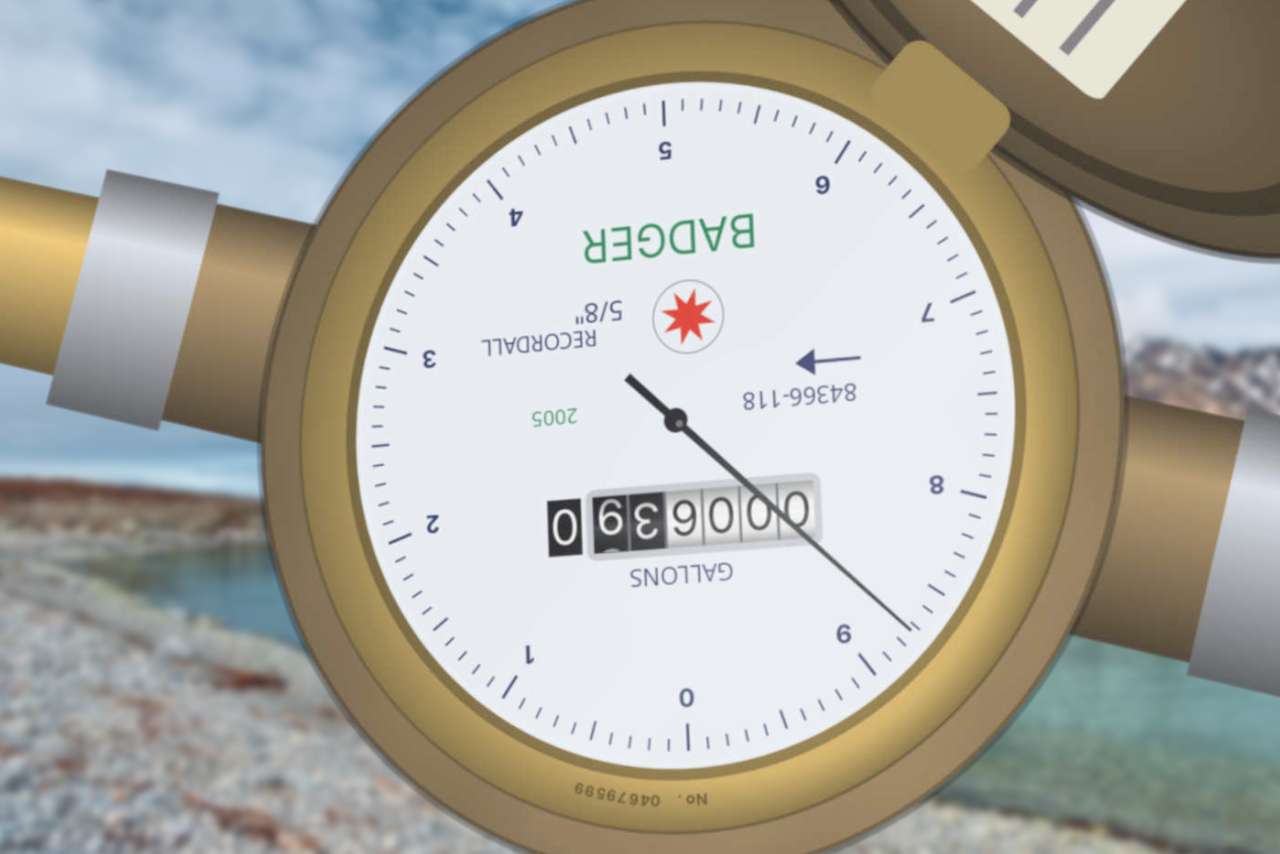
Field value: {"value": 6388.7, "unit": "gal"}
